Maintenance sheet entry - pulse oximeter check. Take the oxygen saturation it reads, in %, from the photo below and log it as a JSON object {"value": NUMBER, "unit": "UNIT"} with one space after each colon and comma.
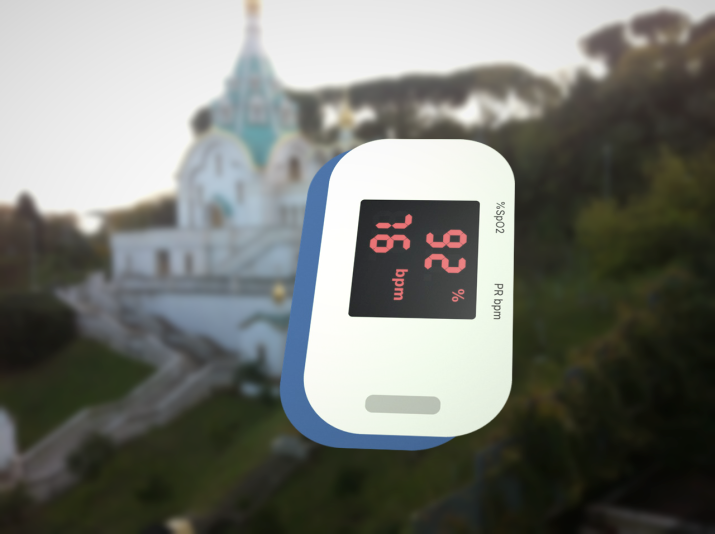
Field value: {"value": 92, "unit": "%"}
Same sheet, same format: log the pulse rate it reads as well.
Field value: {"value": 76, "unit": "bpm"}
